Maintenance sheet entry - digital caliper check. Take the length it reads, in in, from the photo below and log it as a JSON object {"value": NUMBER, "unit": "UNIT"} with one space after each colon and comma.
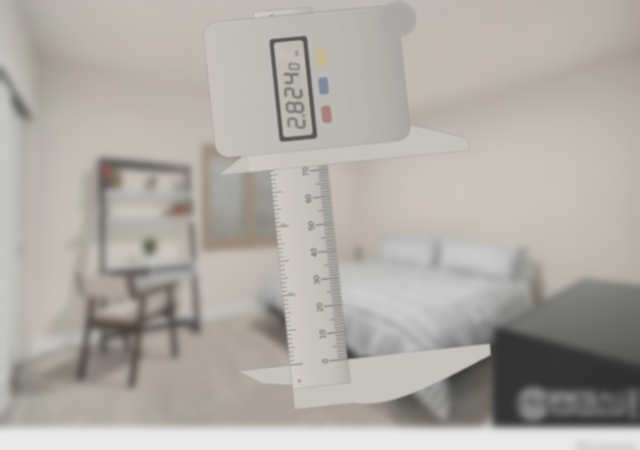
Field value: {"value": 2.8240, "unit": "in"}
